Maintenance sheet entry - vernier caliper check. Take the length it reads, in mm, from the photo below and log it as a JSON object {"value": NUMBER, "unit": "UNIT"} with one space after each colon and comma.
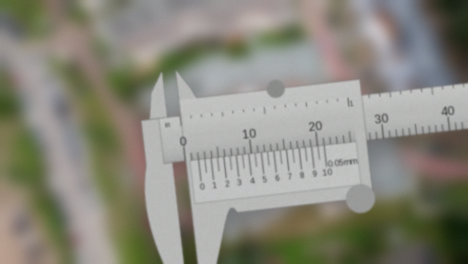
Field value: {"value": 2.0, "unit": "mm"}
